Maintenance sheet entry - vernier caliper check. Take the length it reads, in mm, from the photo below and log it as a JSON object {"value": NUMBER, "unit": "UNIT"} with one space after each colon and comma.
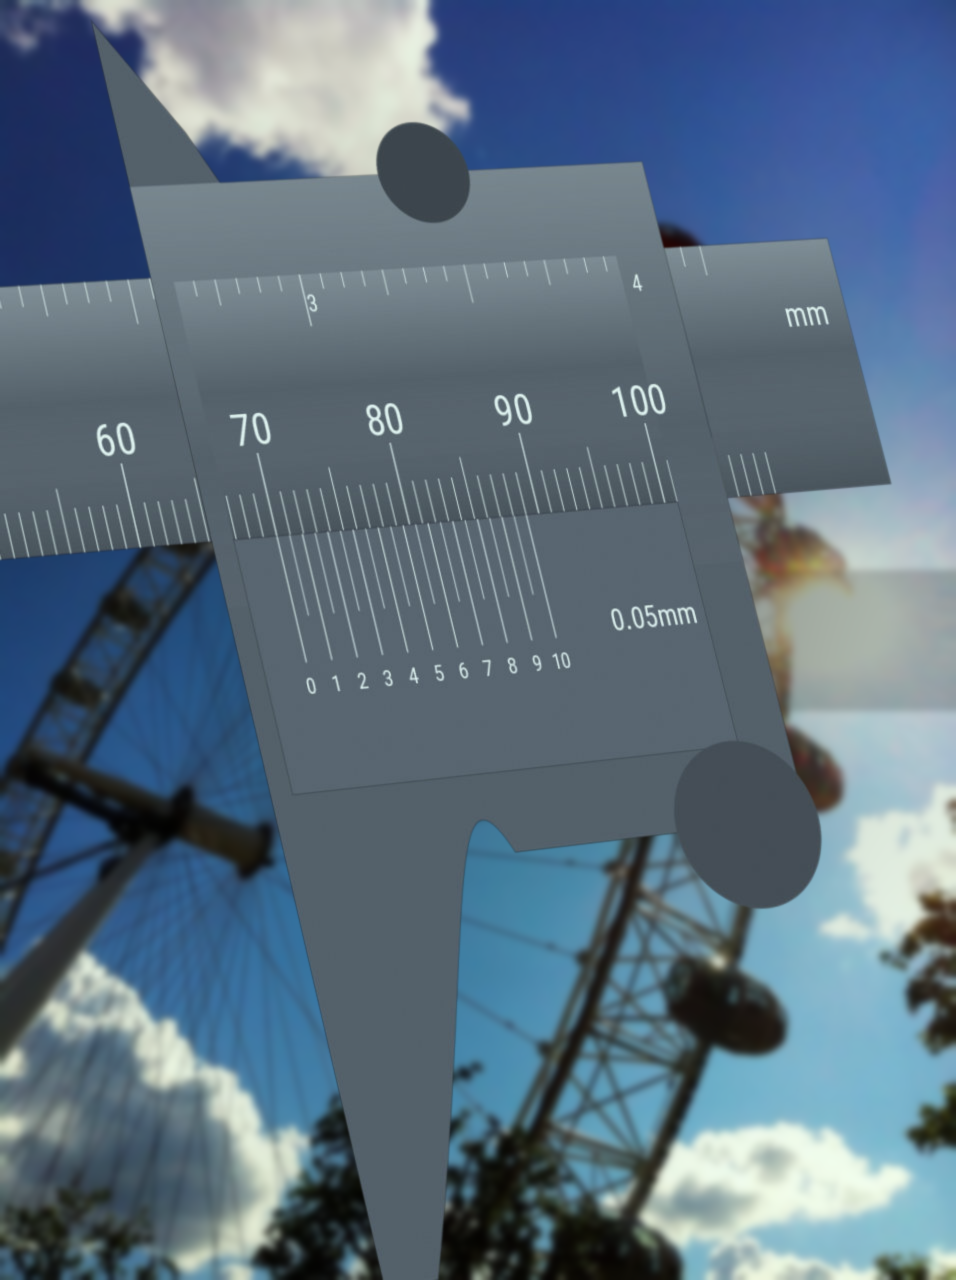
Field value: {"value": 70.0, "unit": "mm"}
